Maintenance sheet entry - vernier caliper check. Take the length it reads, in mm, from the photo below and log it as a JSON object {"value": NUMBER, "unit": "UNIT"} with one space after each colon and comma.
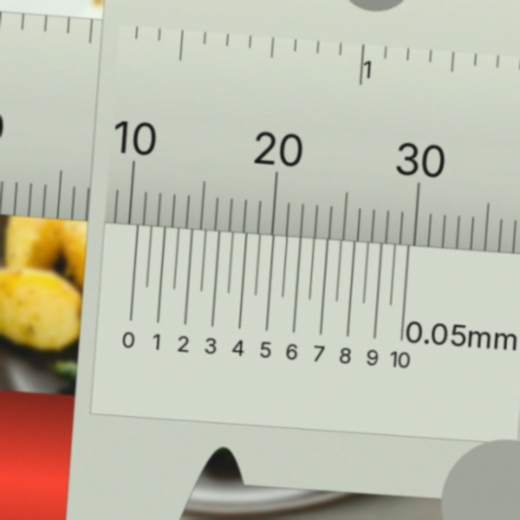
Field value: {"value": 10.6, "unit": "mm"}
